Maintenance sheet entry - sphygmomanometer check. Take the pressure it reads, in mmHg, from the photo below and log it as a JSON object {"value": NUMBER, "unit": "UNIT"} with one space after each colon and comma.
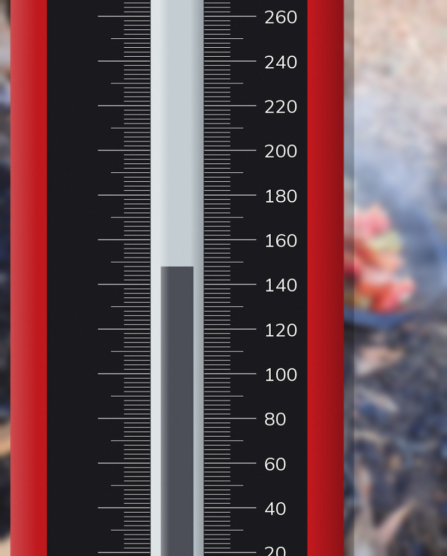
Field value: {"value": 148, "unit": "mmHg"}
